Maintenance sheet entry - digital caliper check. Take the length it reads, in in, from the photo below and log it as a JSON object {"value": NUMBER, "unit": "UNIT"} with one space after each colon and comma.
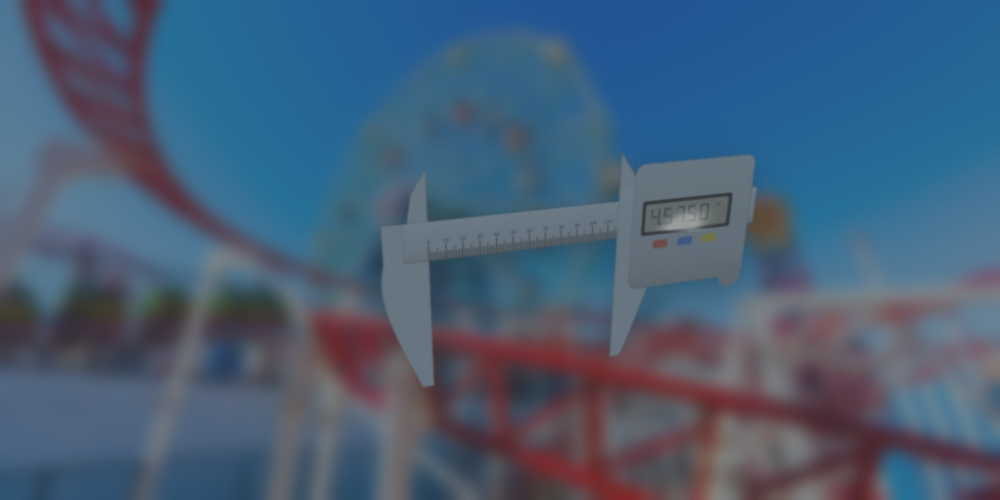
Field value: {"value": 4.5750, "unit": "in"}
